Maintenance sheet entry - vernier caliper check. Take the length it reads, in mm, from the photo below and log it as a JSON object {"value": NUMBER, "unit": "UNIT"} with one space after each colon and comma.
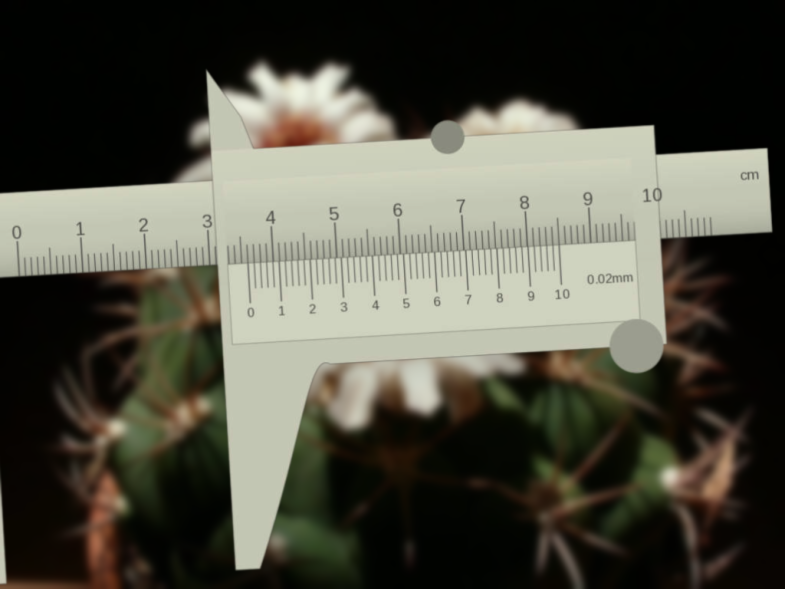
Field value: {"value": 36.0, "unit": "mm"}
